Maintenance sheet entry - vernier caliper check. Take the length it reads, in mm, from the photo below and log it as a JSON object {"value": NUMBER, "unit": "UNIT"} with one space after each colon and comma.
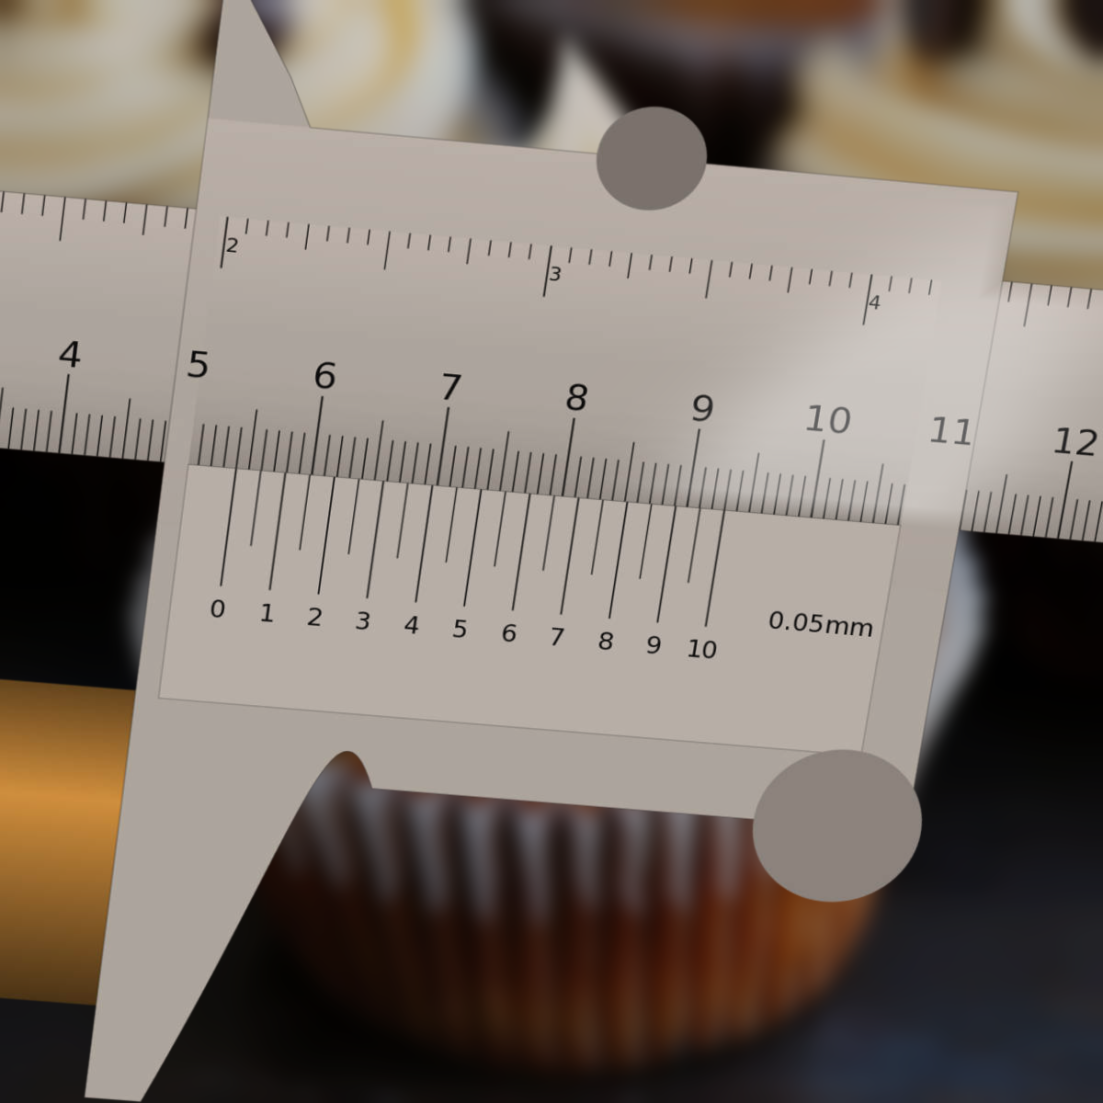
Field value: {"value": 54.0, "unit": "mm"}
